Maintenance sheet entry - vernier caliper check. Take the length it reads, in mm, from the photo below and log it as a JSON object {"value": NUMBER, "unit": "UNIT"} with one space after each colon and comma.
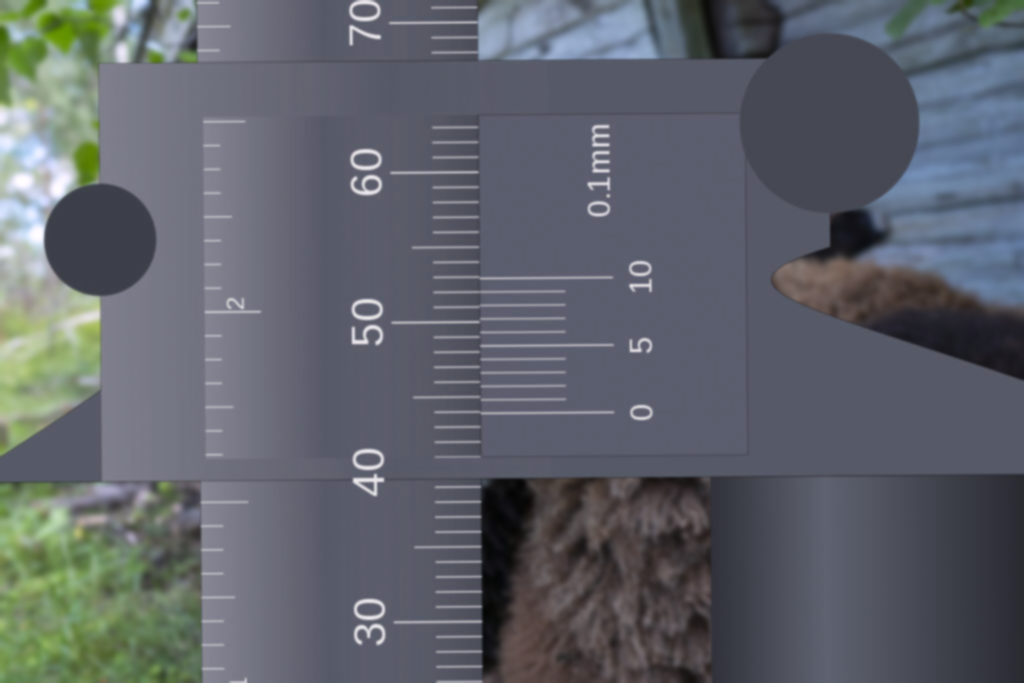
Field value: {"value": 43.9, "unit": "mm"}
